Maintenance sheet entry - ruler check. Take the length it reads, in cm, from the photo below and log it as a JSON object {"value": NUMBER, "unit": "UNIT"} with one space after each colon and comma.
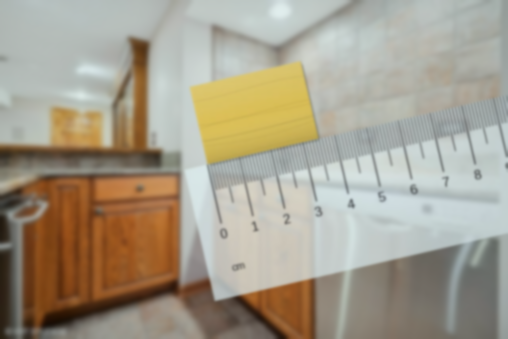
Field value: {"value": 3.5, "unit": "cm"}
